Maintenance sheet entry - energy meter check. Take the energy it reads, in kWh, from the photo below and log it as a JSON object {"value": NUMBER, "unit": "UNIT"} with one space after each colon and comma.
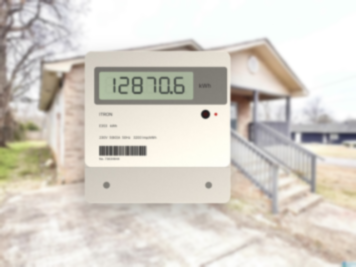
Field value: {"value": 12870.6, "unit": "kWh"}
